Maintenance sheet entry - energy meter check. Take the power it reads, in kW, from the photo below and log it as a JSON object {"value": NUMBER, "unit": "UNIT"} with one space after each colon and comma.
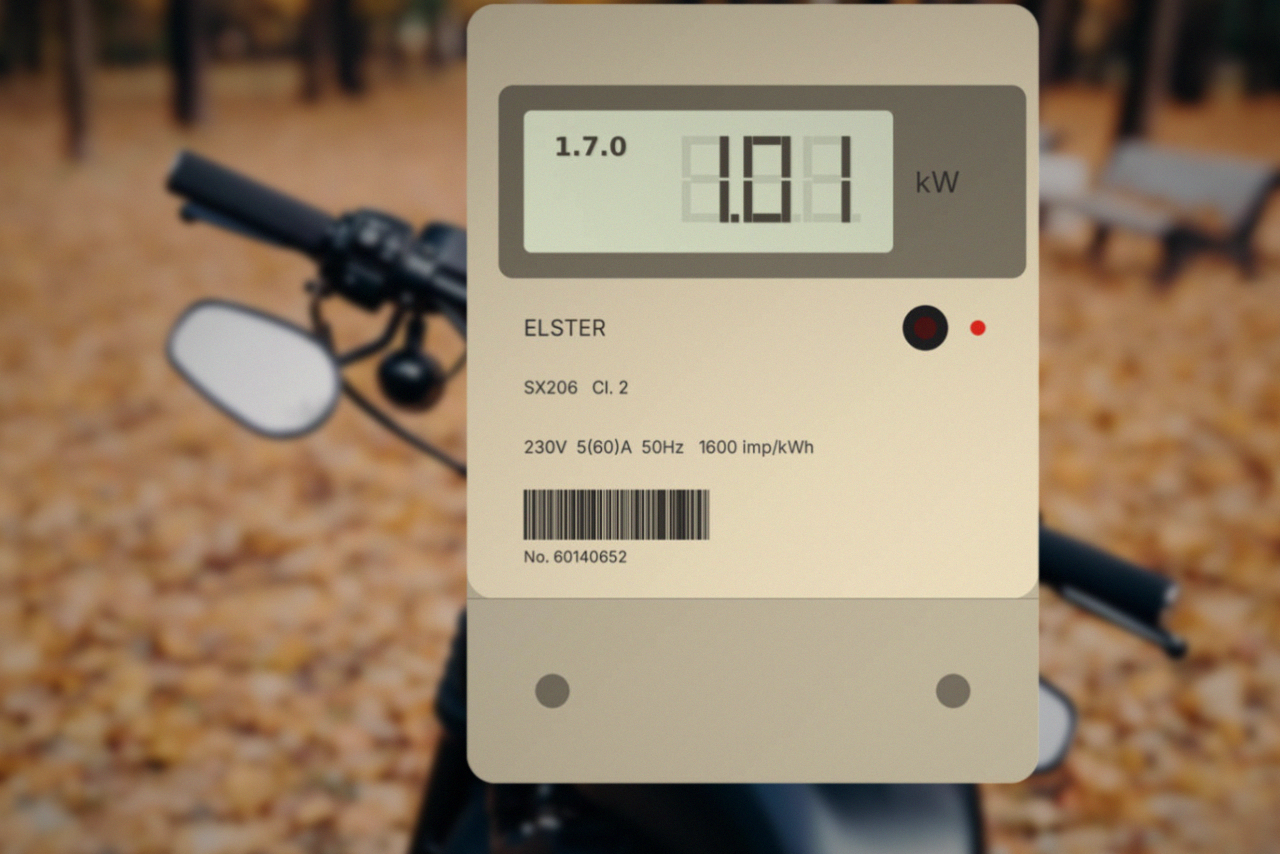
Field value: {"value": 1.01, "unit": "kW"}
